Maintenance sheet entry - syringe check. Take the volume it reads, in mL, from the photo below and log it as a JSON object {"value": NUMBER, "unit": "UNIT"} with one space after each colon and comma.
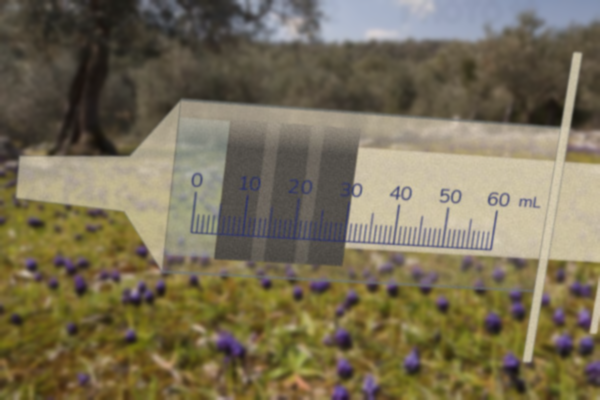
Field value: {"value": 5, "unit": "mL"}
